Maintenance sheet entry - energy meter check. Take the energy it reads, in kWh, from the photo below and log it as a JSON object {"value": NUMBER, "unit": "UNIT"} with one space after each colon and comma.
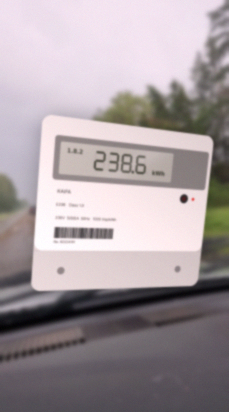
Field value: {"value": 238.6, "unit": "kWh"}
